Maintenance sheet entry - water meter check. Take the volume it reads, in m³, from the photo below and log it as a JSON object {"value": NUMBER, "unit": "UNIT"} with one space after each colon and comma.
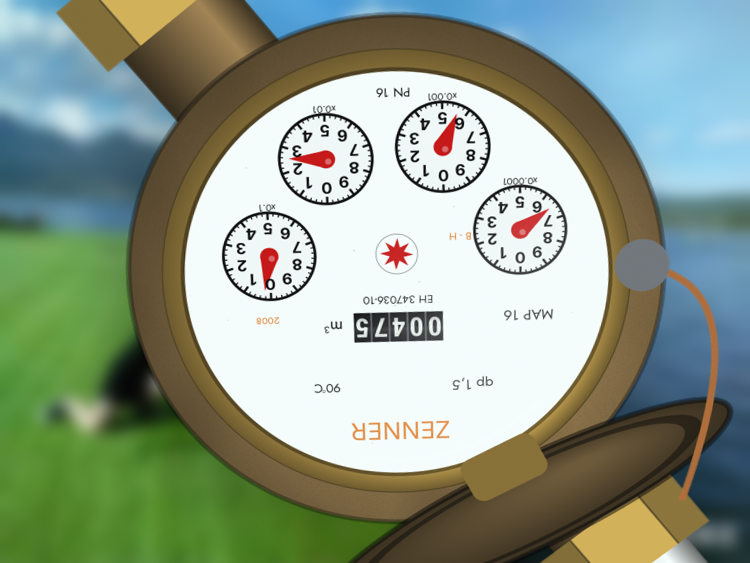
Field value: {"value": 475.0256, "unit": "m³"}
